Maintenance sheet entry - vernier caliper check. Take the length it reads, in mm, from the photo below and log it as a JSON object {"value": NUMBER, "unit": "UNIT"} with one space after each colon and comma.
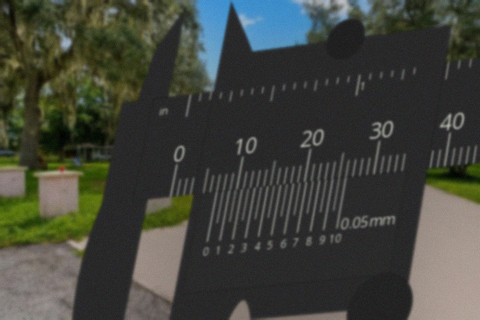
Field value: {"value": 7.0, "unit": "mm"}
